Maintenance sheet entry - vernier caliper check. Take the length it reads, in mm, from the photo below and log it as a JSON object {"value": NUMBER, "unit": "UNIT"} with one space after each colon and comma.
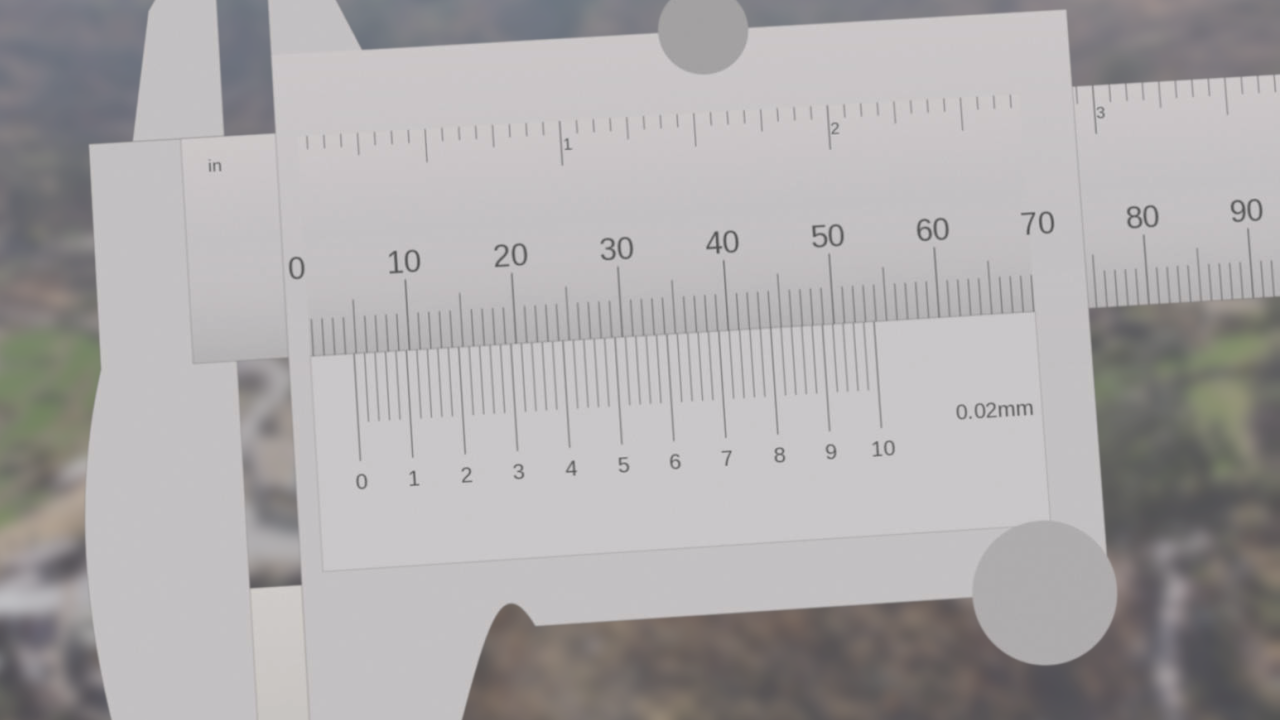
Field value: {"value": 4.8, "unit": "mm"}
